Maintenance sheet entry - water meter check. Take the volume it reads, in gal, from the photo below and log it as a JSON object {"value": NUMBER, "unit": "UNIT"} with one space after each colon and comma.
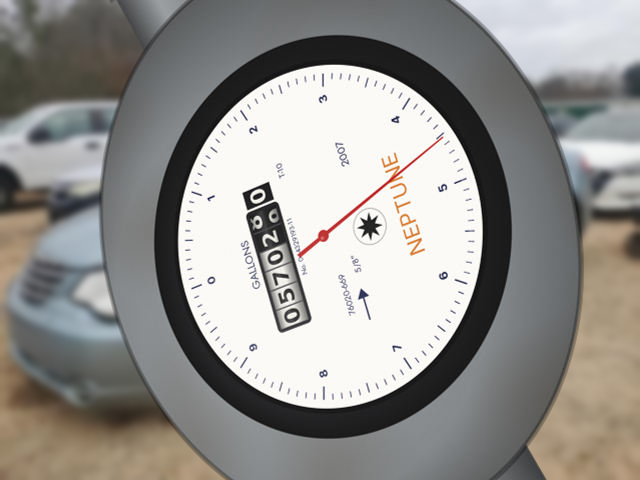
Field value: {"value": 570284.5, "unit": "gal"}
